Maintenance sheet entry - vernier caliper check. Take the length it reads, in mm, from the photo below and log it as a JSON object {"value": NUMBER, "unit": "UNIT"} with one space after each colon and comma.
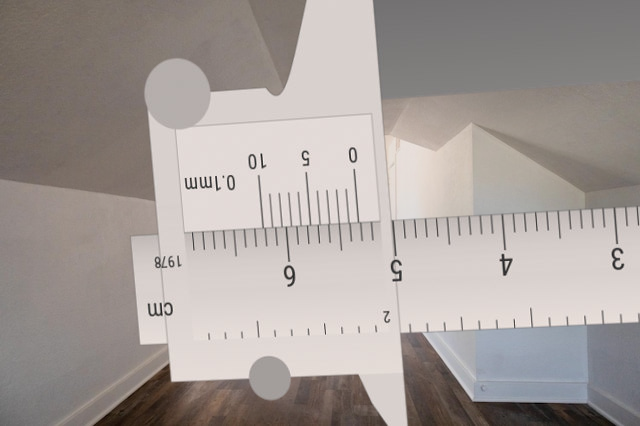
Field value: {"value": 53.2, "unit": "mm"}
